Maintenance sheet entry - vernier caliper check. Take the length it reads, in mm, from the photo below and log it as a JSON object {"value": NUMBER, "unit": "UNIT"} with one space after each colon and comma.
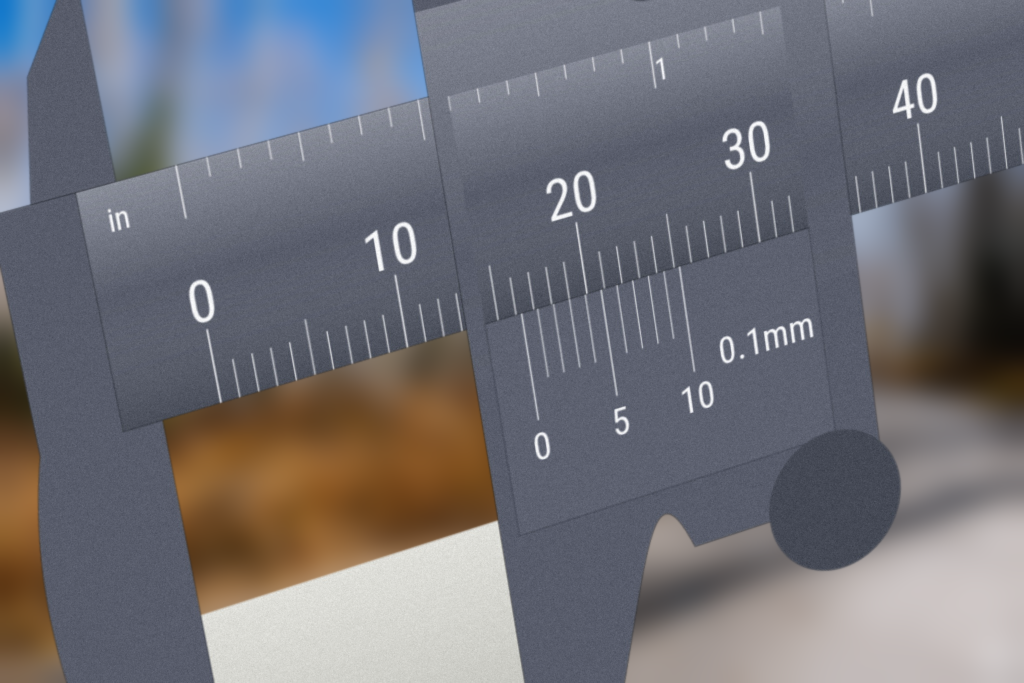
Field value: {"value": 16.3, "unit": "mm"}
